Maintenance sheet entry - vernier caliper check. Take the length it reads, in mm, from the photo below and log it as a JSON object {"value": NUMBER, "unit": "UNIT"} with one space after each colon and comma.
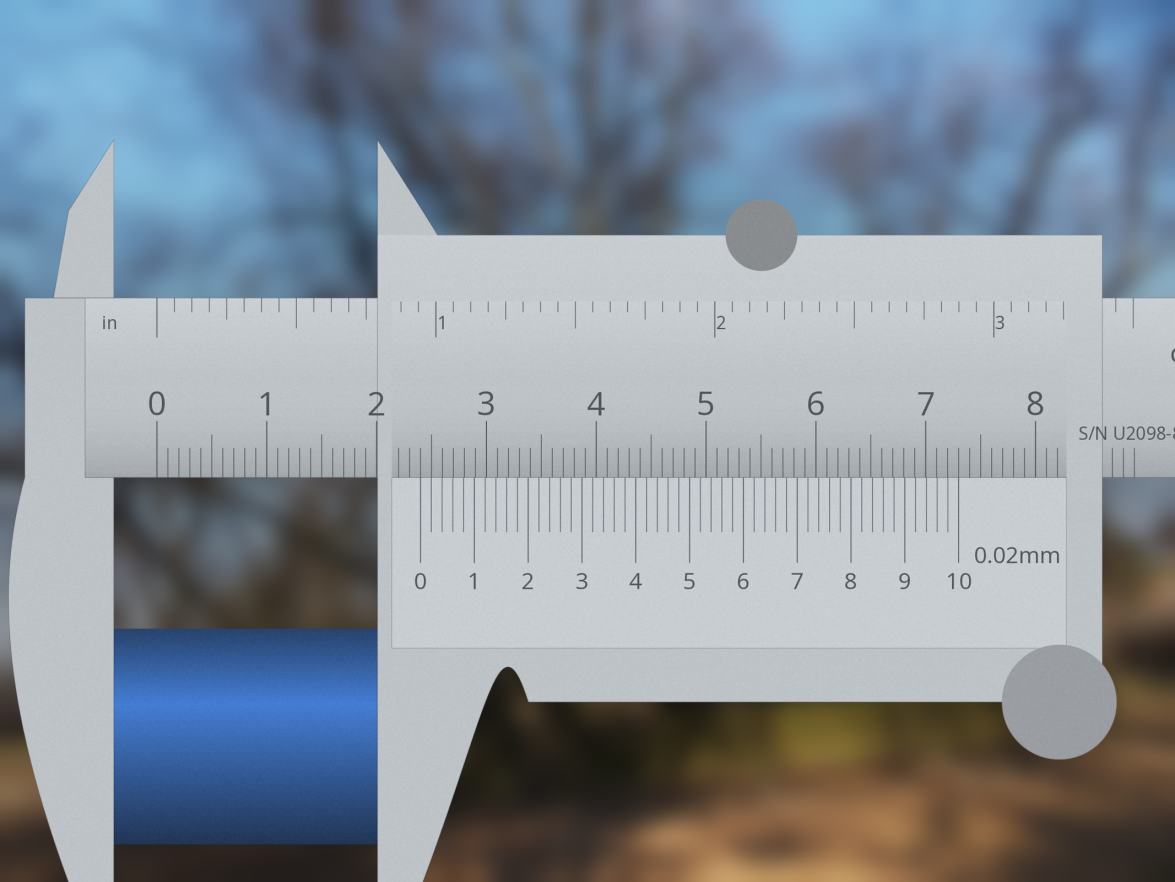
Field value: {"value": 24.0, "unit": "mm"}
